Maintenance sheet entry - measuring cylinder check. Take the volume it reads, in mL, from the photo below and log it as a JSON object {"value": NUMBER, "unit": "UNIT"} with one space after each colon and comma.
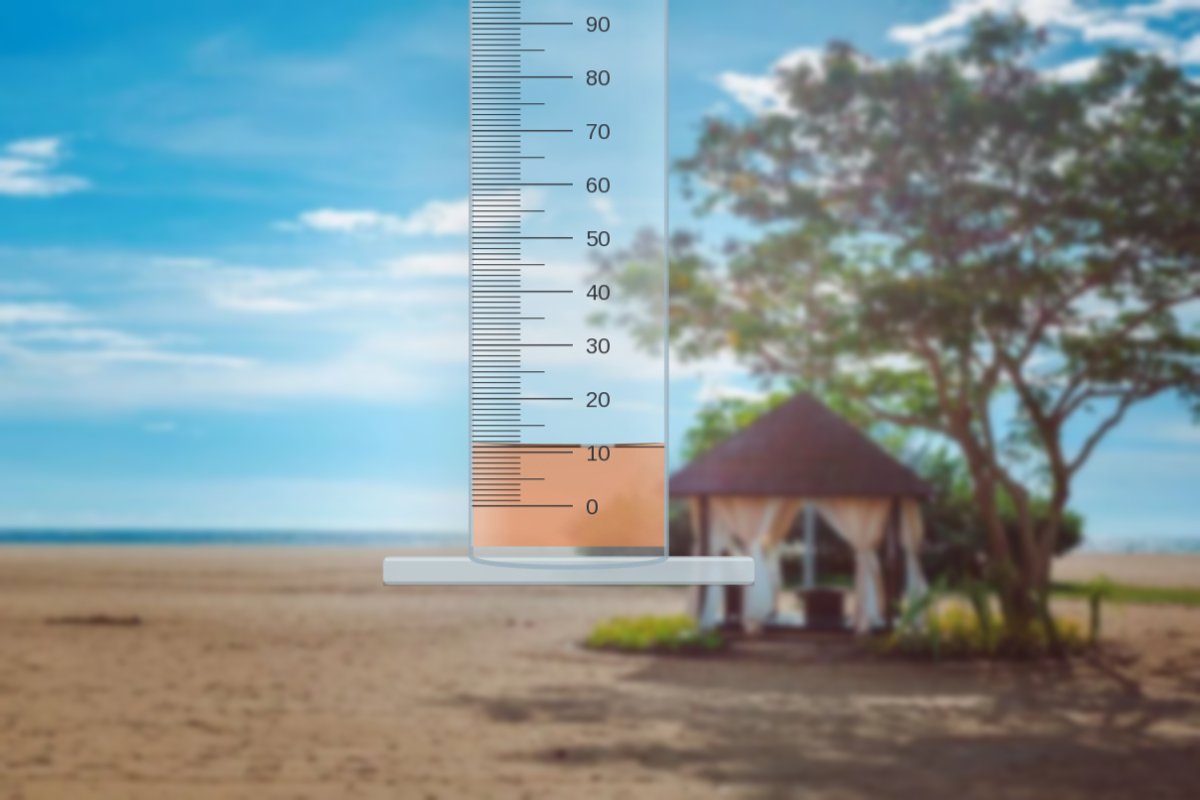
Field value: {"value": 11, "unit": "mL"}
